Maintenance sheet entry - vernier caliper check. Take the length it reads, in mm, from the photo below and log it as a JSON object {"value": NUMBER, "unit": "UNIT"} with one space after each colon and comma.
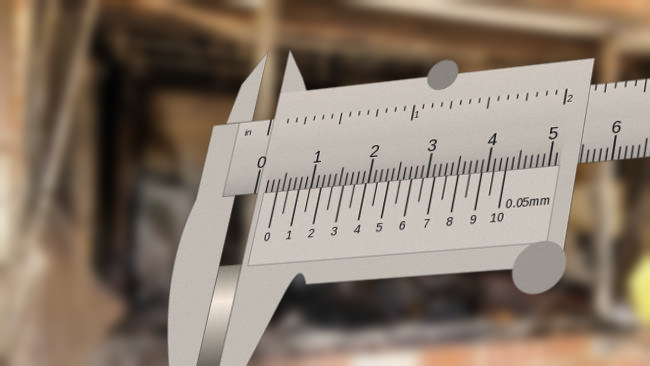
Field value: {"value": 4.0, "unit": "mm"}
